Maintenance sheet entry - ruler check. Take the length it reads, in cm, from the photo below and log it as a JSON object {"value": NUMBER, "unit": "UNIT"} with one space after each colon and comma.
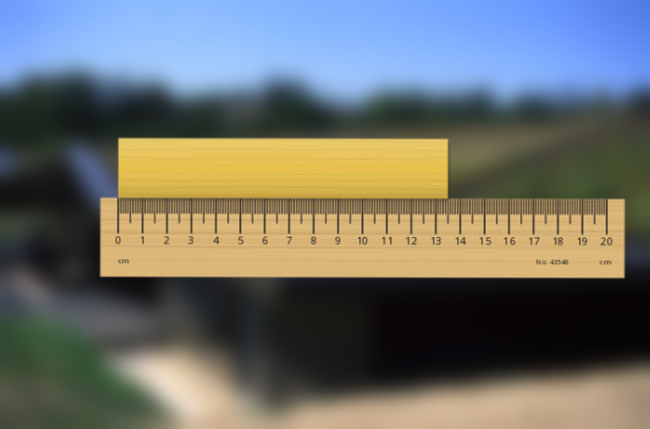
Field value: {"value": 13.5, "unit": "cm"}
